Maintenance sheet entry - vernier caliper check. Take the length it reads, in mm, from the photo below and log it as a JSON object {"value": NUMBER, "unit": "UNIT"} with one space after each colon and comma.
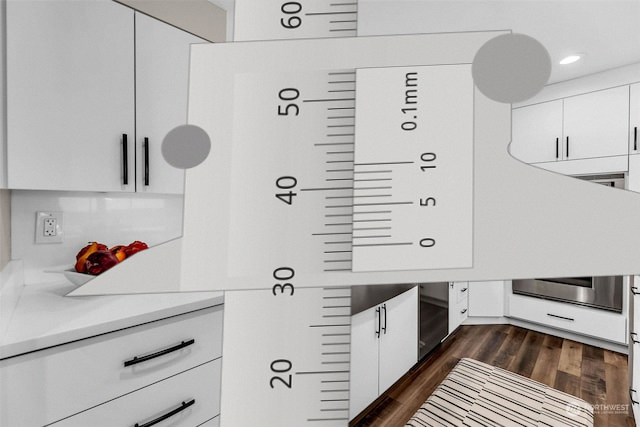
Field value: {"value": 33.6, "unit": "mm"}
